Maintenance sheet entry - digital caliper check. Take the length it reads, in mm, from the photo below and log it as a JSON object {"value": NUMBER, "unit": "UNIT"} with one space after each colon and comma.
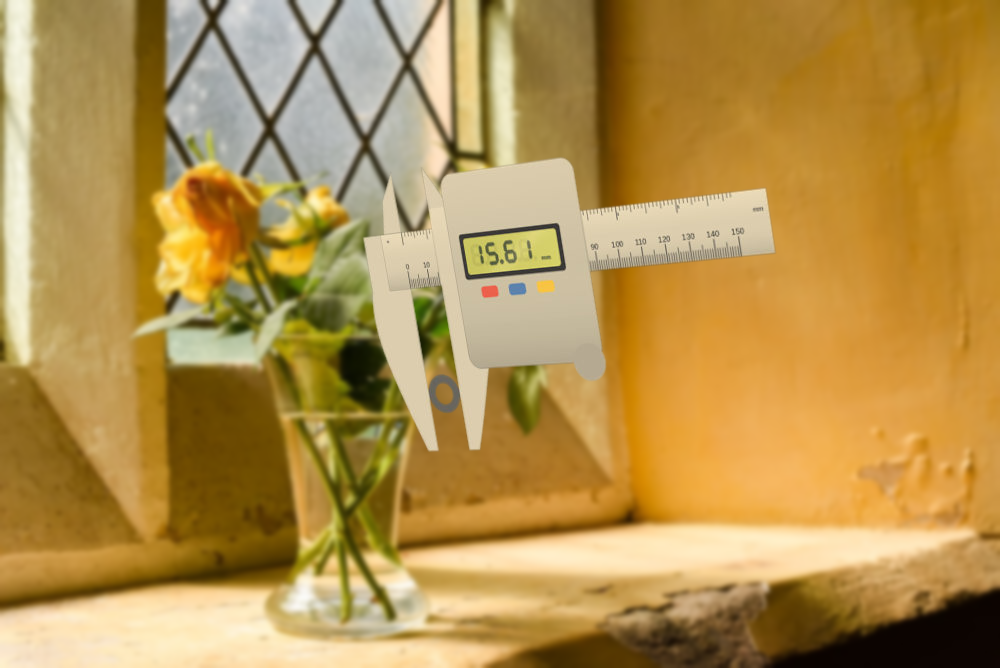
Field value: {"value": 15.61, "unit": "mm"}
